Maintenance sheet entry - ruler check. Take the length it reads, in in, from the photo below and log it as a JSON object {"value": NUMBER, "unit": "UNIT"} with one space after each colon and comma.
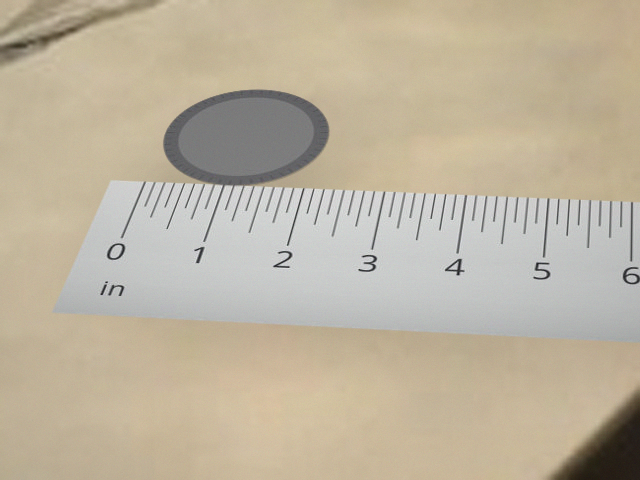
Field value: {"value": 2.125, "unit": "in"}
